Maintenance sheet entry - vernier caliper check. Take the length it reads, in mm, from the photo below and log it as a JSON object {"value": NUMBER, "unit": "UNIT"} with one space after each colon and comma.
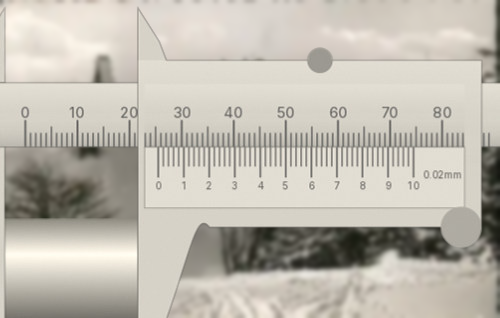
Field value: {"value": 25.5, "unit": "mm"}
